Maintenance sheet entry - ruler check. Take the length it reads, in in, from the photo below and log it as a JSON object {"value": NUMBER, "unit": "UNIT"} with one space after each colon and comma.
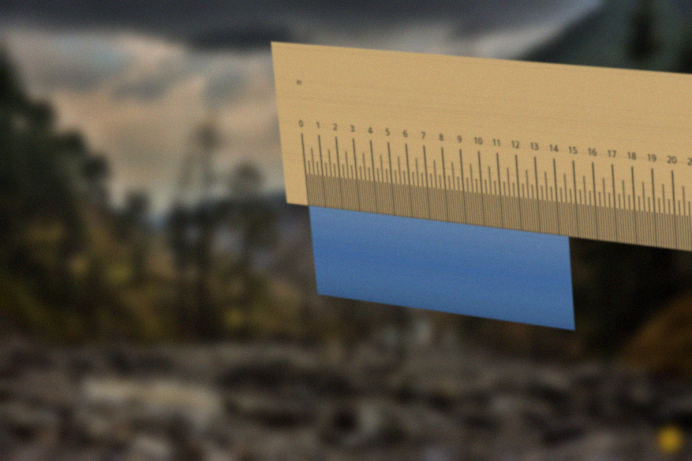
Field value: {"value": 14.5, "unit": "in"}
